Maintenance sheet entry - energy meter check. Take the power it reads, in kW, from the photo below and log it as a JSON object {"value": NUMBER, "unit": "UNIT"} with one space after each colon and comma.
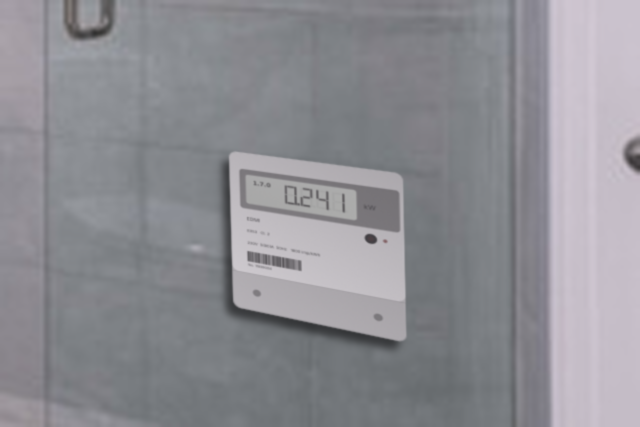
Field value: {"value": 0.241, "unit": "kW"}
